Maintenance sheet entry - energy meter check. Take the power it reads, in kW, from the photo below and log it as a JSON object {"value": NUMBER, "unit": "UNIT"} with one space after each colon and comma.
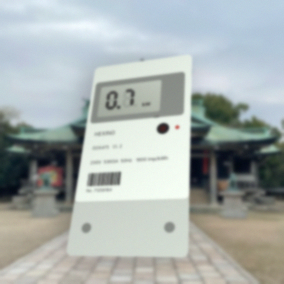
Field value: {"value": 0.7, "unit": "kW"}
